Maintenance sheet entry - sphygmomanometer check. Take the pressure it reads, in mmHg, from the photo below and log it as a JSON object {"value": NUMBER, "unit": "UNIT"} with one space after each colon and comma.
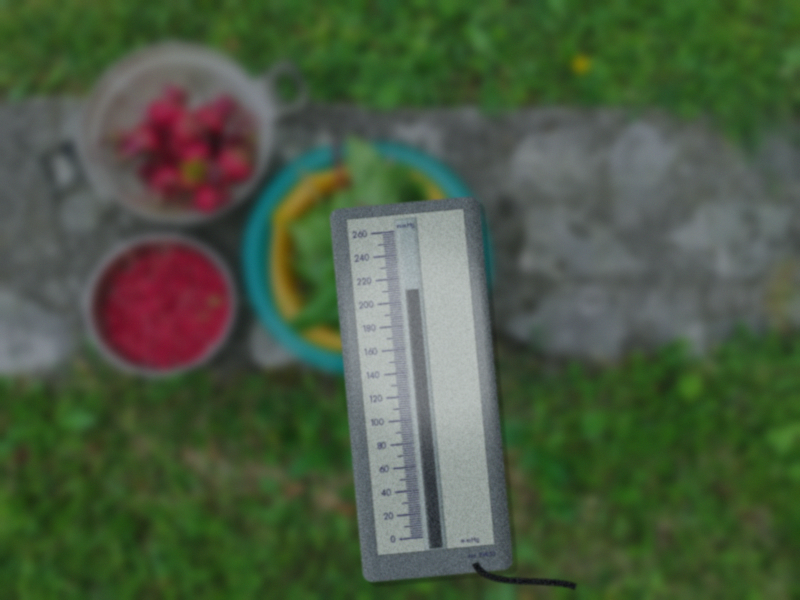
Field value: {"value": 210, "unit": "mmHg"}
